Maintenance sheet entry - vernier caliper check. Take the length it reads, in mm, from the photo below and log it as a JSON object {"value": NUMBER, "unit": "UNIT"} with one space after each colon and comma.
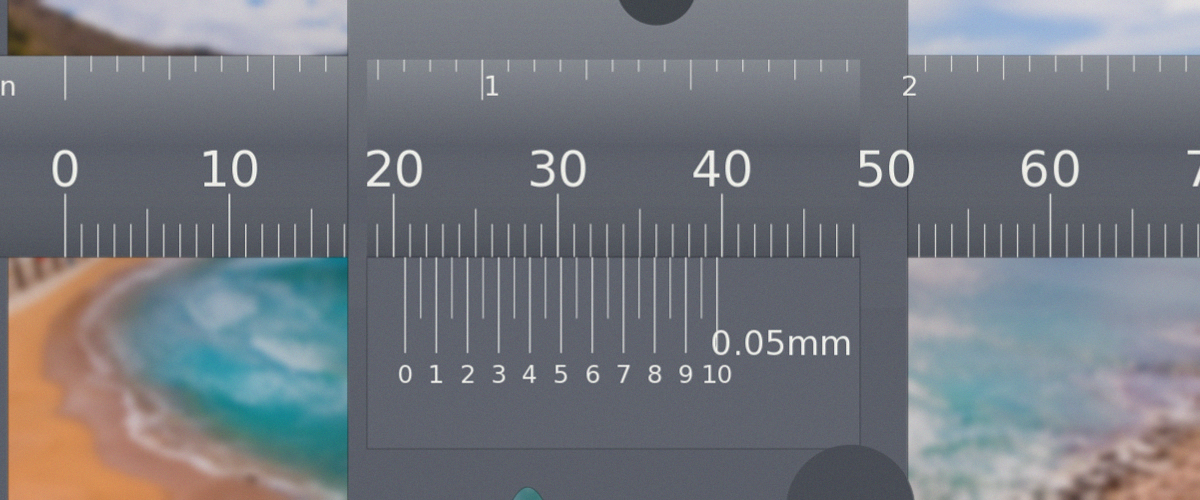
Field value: {"value": 20.7, "unit": "mm"}
